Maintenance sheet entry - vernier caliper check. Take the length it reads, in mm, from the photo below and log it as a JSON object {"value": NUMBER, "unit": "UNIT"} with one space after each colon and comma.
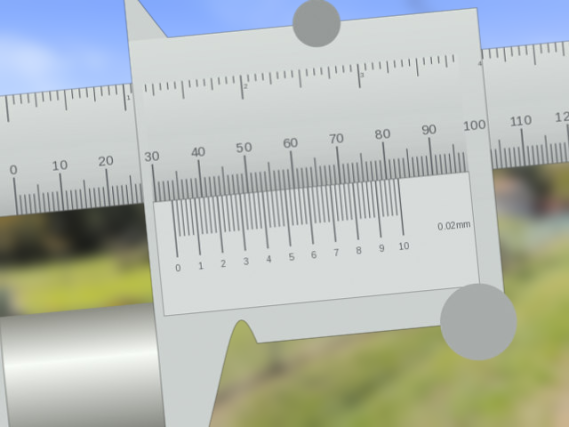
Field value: {"value": 33.5, "unit": "mm"}
